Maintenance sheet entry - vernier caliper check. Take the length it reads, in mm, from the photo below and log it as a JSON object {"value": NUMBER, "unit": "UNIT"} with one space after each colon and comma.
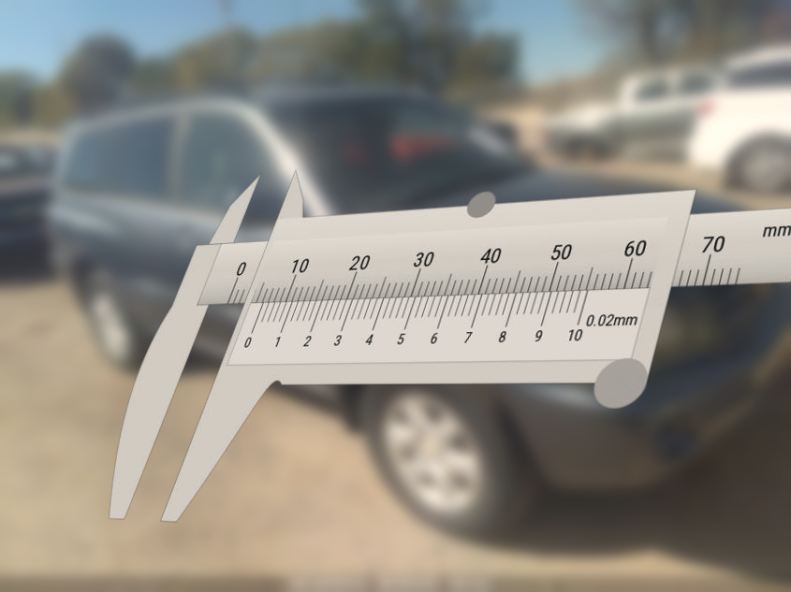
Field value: {"value": 6.2, "unit": "mm"}
